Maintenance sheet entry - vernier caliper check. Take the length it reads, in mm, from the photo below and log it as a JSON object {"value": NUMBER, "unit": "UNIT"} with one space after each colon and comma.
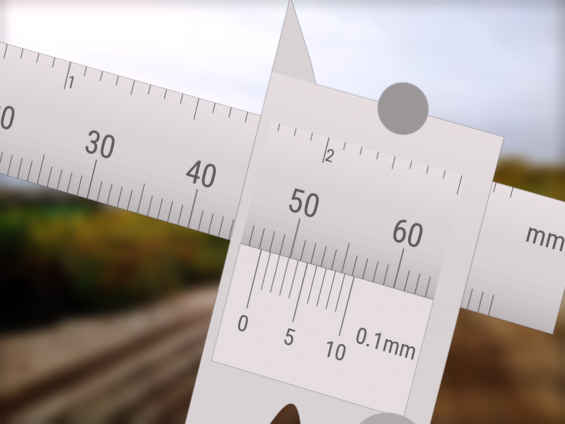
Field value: {"value": 47.2, "unit": "mm"}
